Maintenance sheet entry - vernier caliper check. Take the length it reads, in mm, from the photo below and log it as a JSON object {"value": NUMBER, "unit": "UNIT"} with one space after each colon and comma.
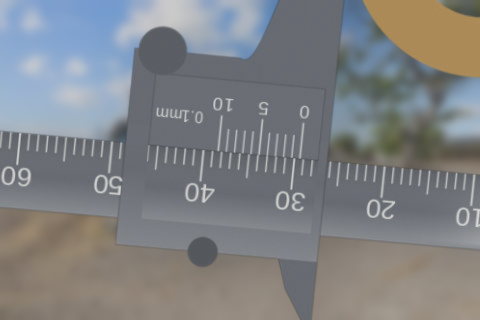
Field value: {"value": 29.4, "unit": "mm"}
